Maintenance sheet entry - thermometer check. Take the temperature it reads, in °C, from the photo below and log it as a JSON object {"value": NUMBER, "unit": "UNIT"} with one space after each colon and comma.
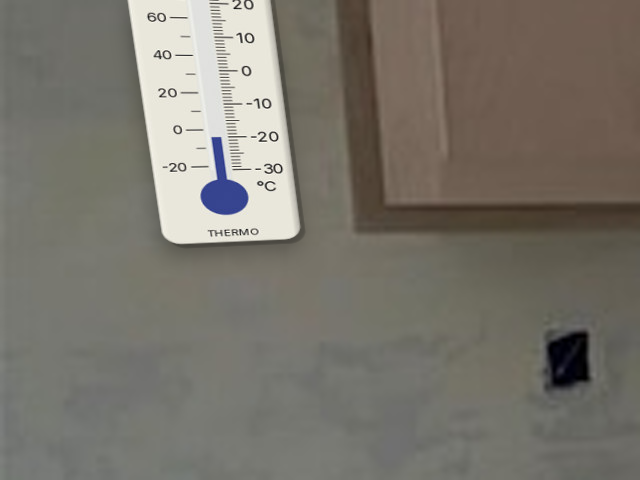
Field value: {"value": -20, "unit": "°C"}
